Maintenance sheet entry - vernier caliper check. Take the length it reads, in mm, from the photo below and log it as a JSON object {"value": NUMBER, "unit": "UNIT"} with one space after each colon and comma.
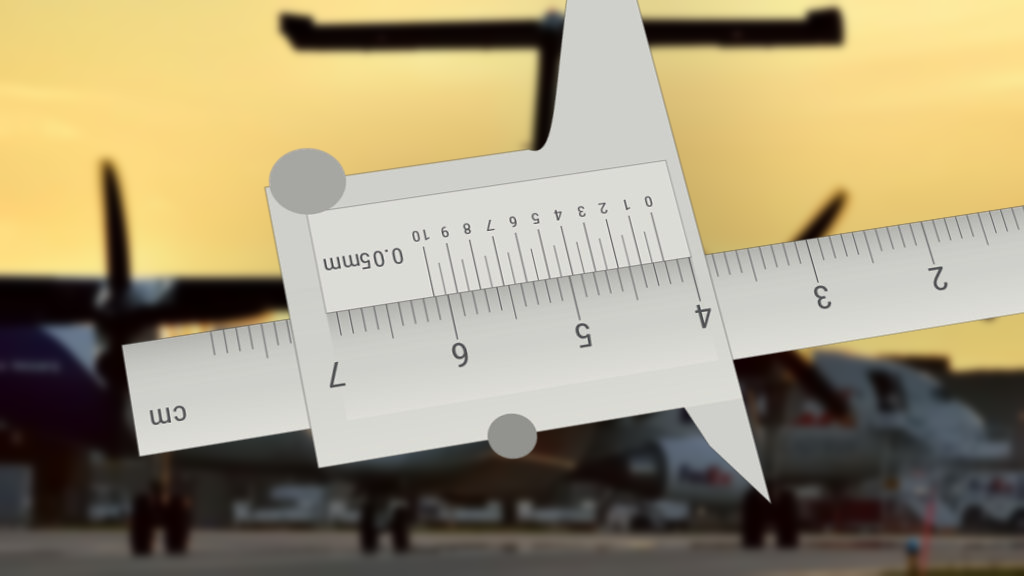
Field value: {"value": 42.1, "unit": "mm"}
